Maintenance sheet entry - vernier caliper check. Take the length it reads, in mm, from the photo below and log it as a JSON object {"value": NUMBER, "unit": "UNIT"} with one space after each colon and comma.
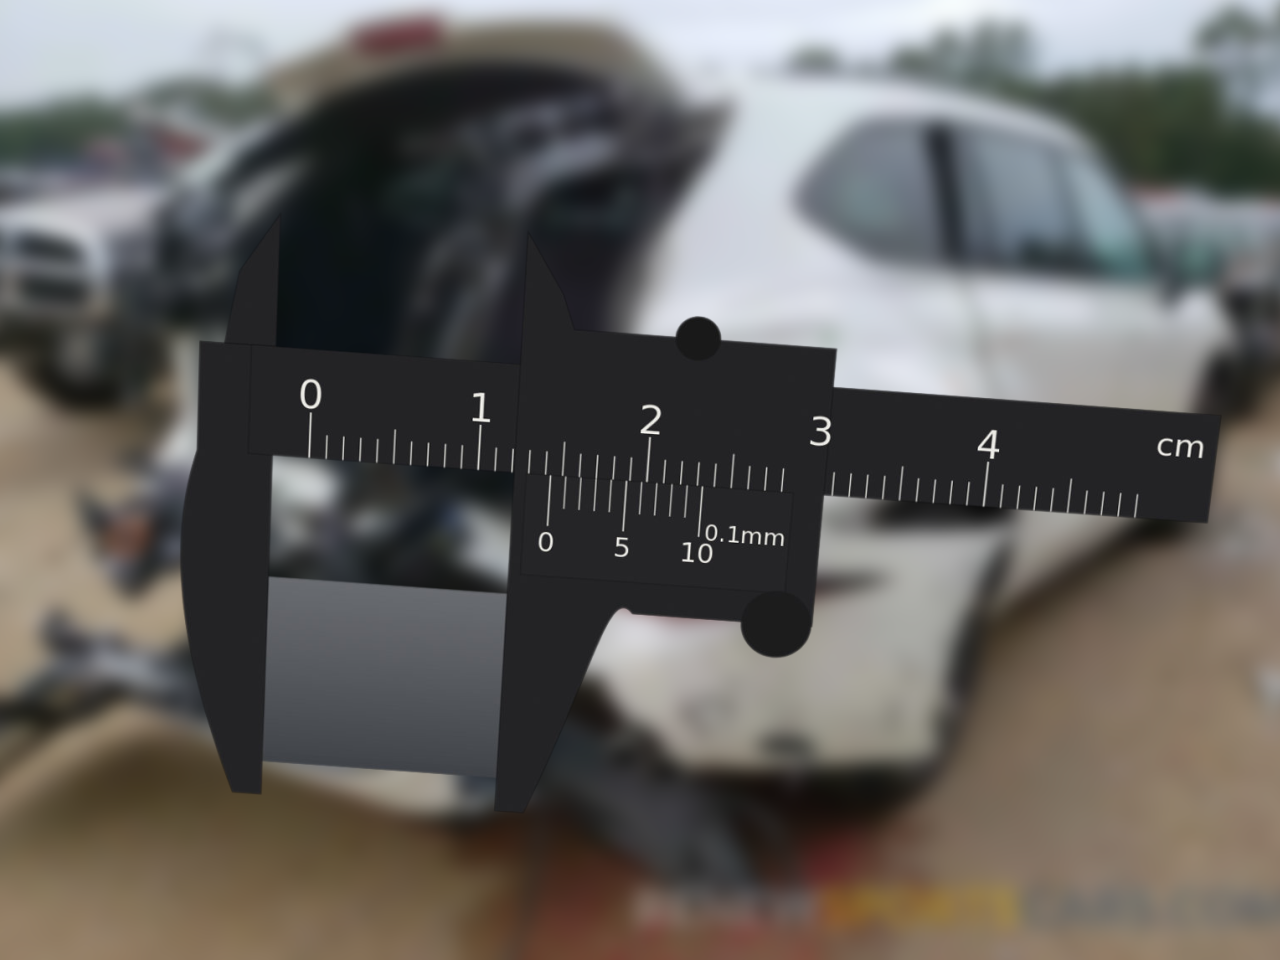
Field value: {"value": 14.3, "unit": "mm"}
